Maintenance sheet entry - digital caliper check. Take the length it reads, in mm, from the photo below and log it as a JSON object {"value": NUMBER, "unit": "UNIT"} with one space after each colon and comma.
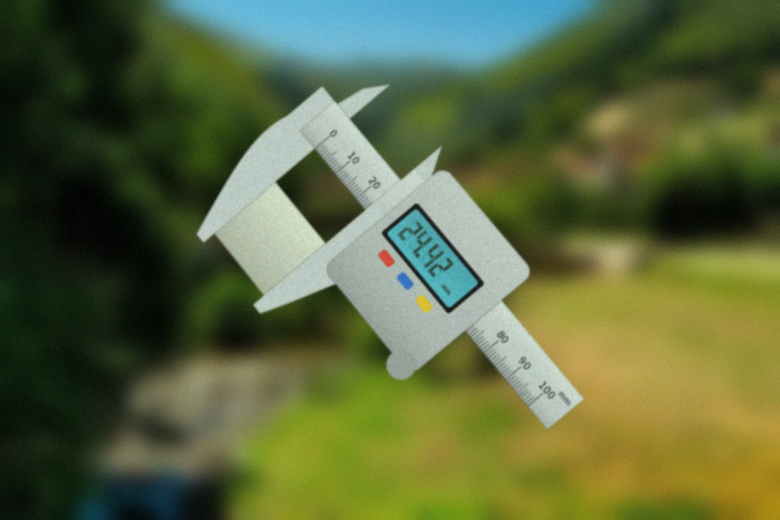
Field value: {"value": 24.42, "unit": "mm"}
